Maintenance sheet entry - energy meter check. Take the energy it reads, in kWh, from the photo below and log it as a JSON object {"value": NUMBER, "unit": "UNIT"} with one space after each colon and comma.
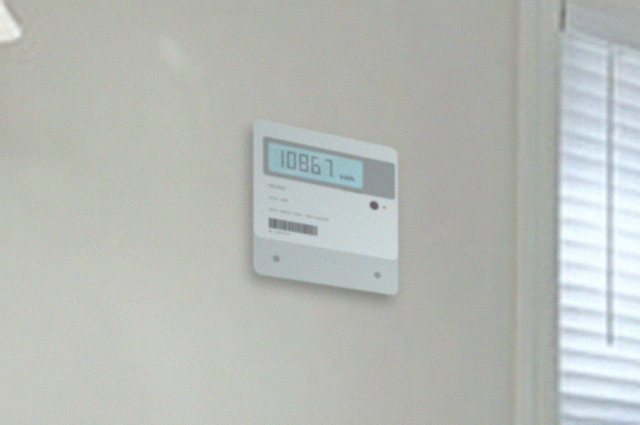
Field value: {"value": 10867, "unit": "kWh"}
